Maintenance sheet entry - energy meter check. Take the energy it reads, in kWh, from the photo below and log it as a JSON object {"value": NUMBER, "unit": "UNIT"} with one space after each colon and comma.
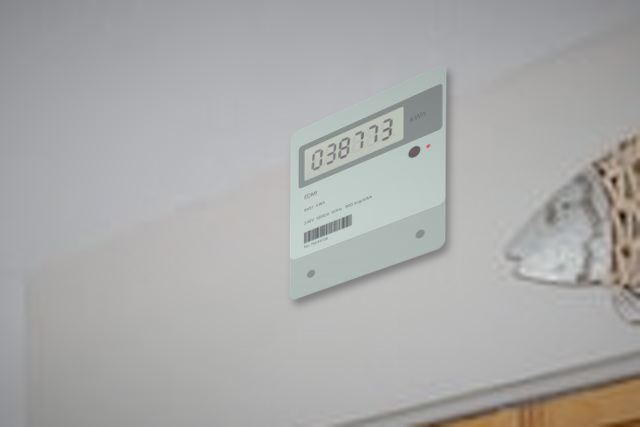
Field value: {"value": 38773, "unit": "kWh"}
